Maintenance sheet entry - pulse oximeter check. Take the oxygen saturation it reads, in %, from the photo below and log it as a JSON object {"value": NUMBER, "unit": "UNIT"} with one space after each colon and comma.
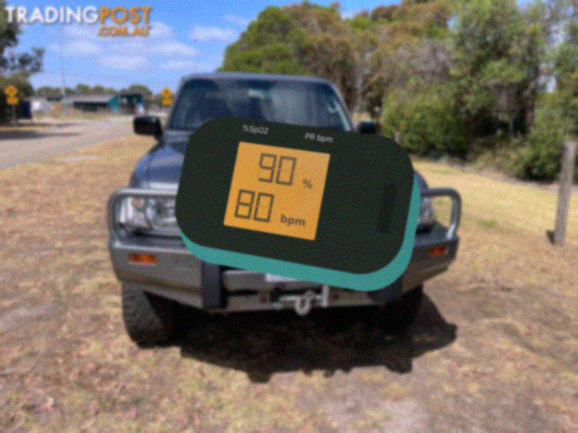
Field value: {"value": 90, "unit": "%"}
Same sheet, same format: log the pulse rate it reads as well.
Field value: {"value": 80, "unit": "bpm"}
